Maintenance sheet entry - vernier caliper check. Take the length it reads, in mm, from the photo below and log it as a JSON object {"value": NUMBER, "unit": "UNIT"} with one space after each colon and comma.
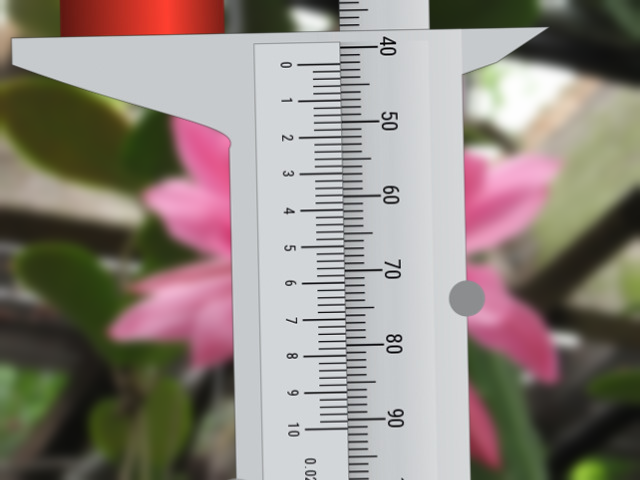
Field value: {"value": 42.2, "unit": "mm"}
